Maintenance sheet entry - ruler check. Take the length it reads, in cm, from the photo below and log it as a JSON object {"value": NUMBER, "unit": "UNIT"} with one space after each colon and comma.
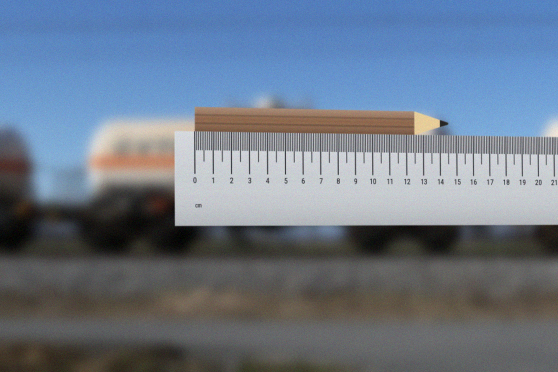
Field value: {"value": 14.5, "unit": "cm"}
